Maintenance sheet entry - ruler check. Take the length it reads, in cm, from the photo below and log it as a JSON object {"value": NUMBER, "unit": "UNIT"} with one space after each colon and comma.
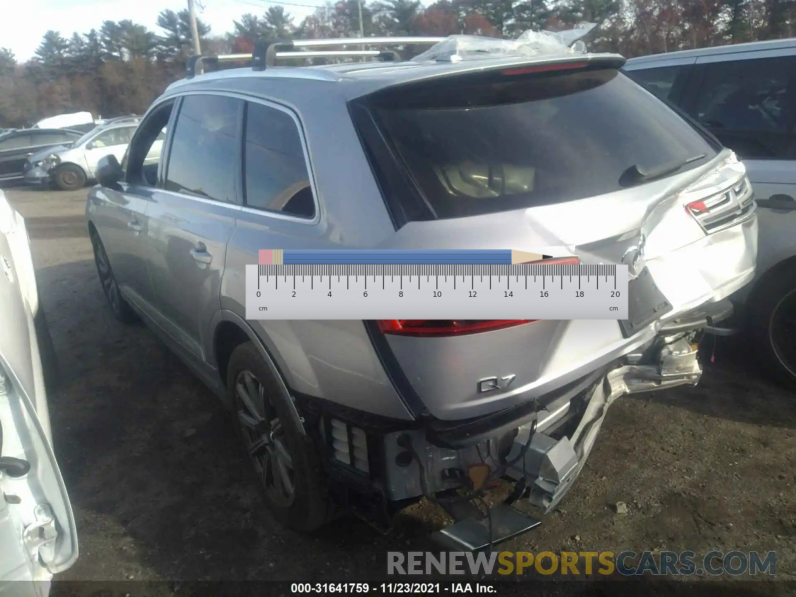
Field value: {"value": 16.5, "unit": "cm"}
